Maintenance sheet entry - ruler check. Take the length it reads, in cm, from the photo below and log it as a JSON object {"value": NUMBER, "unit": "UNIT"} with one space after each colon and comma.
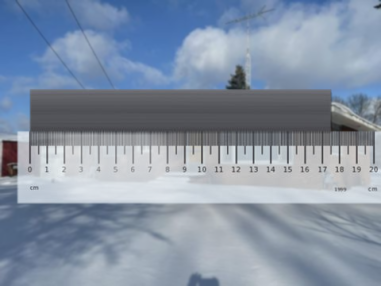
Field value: {"value": 17.5, "unit": "cm"}
